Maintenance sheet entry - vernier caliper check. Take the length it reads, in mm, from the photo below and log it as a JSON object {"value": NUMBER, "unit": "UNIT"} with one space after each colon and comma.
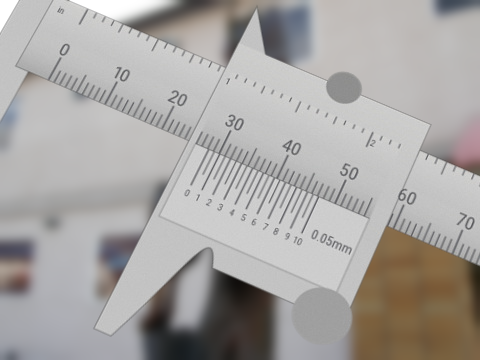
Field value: {"value": 28.2, "unit": "mm"}
